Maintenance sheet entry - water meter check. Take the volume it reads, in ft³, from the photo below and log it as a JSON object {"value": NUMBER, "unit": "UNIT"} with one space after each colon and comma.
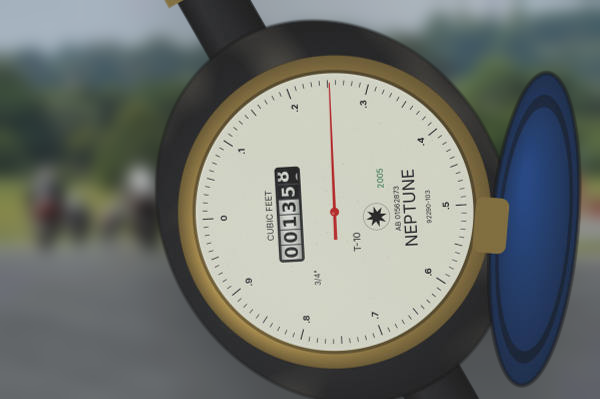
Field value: {"value": 1358.25, "unit": "ft³"}
